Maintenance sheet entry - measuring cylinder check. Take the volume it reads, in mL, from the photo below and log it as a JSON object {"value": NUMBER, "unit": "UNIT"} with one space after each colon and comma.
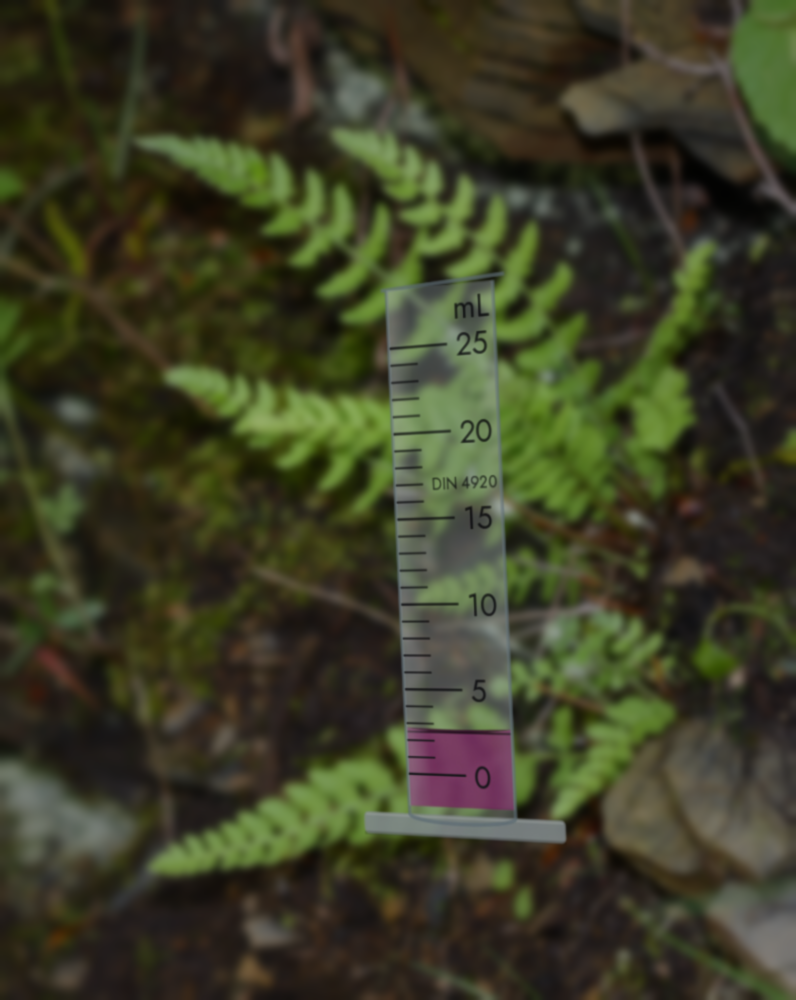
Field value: {"value": 2.5, "unit": "mL"}
